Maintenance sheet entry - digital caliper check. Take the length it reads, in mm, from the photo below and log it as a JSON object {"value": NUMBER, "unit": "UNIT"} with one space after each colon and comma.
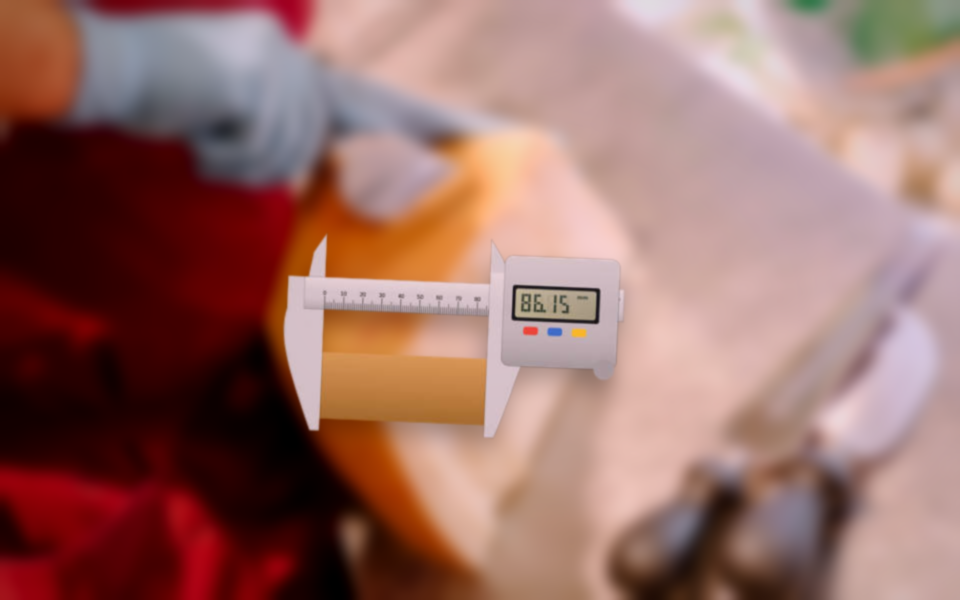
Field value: {"value": 86.15, "unit": "mm"}
